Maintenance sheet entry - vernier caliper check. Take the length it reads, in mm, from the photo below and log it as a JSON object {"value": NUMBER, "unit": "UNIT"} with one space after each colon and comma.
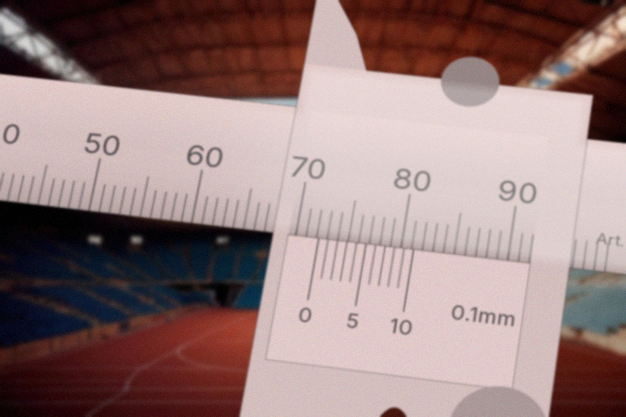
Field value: {"value": 72.2, "unit": "mm"}
